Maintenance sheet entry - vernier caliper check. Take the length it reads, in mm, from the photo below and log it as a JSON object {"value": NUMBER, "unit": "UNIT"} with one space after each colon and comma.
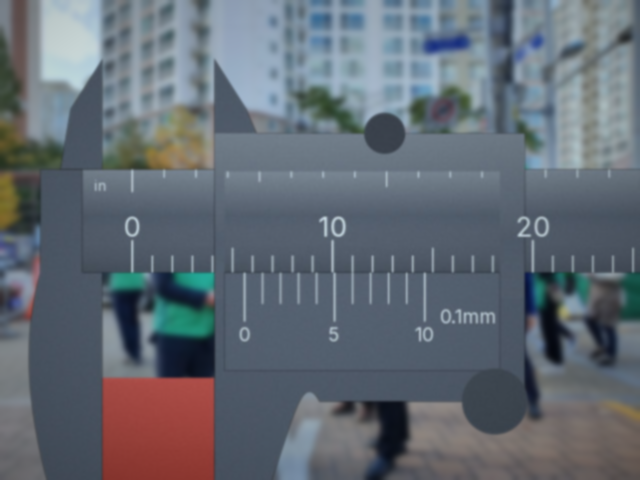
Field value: {"value": 5.6, "unit": "mm"}
